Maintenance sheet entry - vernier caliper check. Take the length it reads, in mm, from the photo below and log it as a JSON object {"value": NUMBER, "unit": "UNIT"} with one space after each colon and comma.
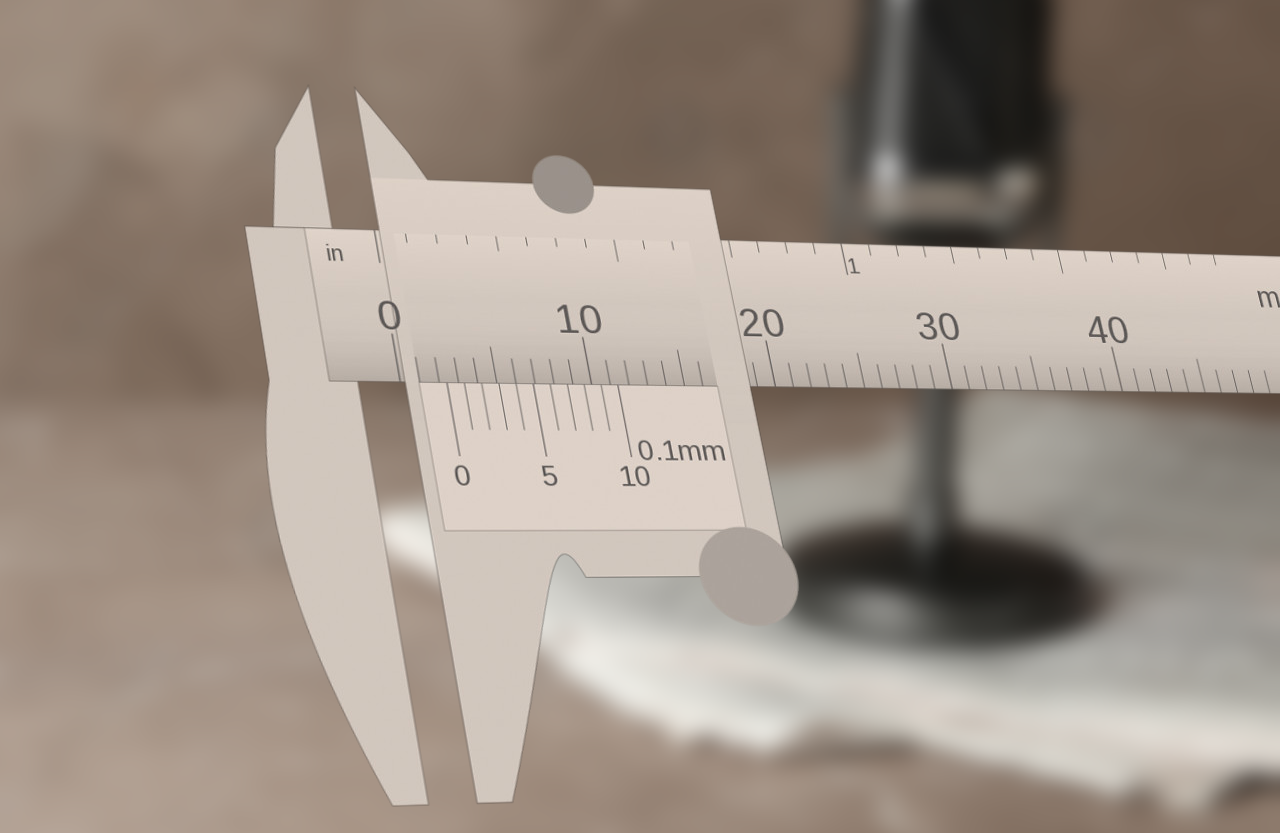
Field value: {"value": 2.4, "unit": "mm"}
